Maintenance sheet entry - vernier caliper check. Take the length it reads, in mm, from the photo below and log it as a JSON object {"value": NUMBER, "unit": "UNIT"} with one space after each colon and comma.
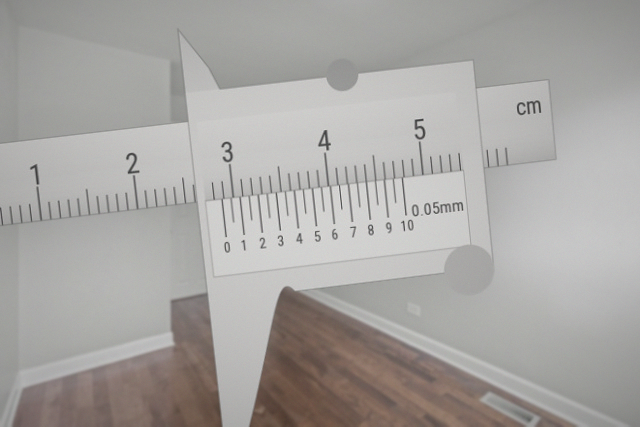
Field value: {"value": 28.8, "unit": "mm"}
